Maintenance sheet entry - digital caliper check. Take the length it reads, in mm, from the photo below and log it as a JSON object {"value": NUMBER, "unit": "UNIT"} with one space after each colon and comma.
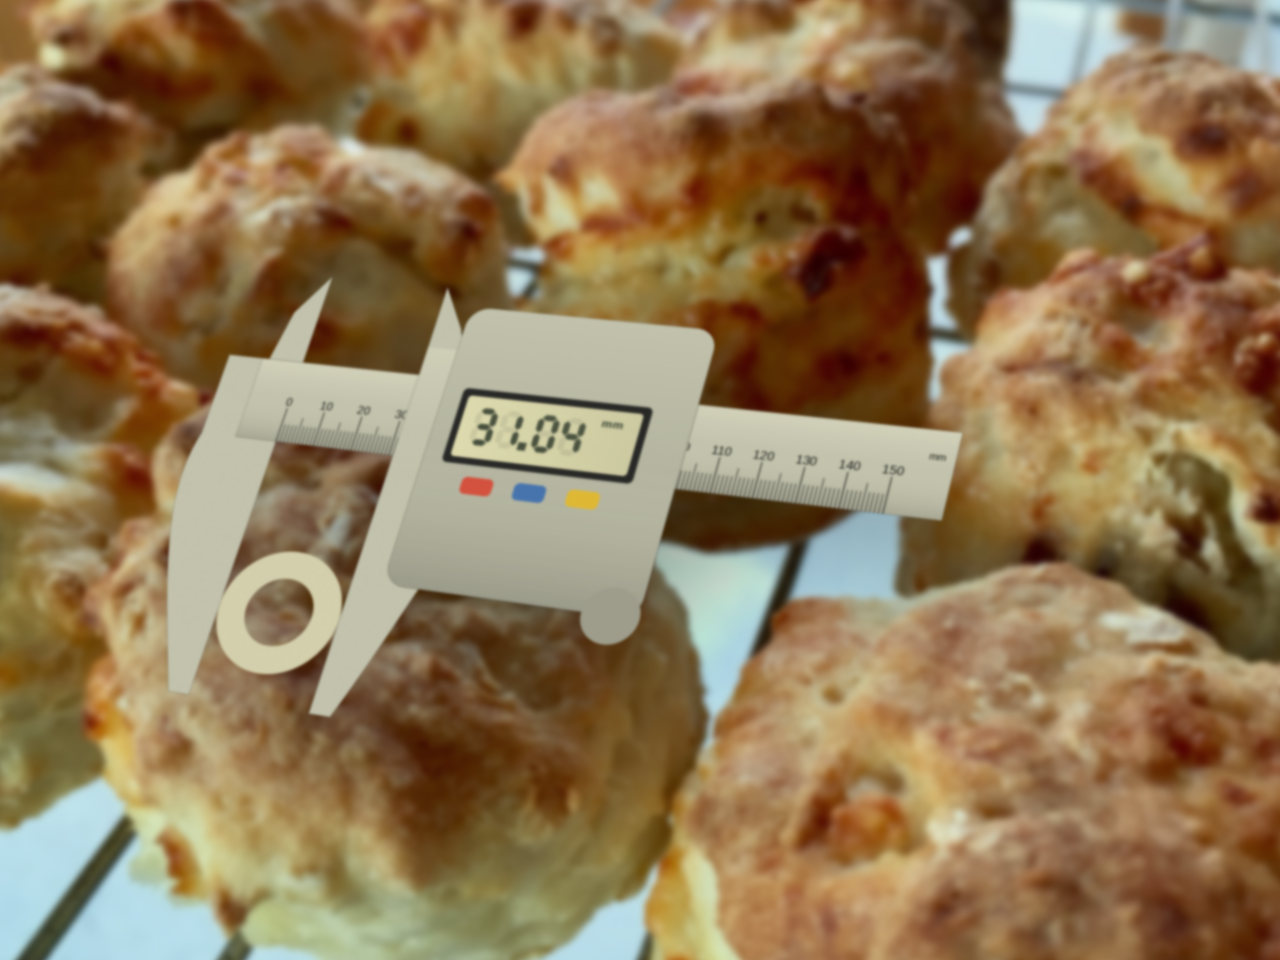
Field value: {"value": 31.04, "unit": "mm"}
